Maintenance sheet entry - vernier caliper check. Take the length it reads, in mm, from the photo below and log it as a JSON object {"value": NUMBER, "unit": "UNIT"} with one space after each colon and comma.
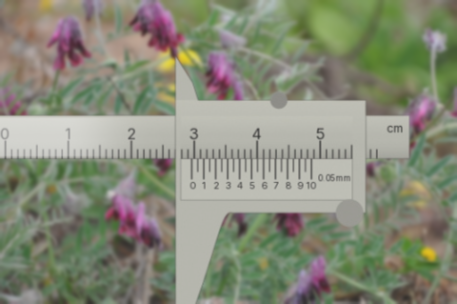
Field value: {"value": 29.6, "unit": "mm"}
